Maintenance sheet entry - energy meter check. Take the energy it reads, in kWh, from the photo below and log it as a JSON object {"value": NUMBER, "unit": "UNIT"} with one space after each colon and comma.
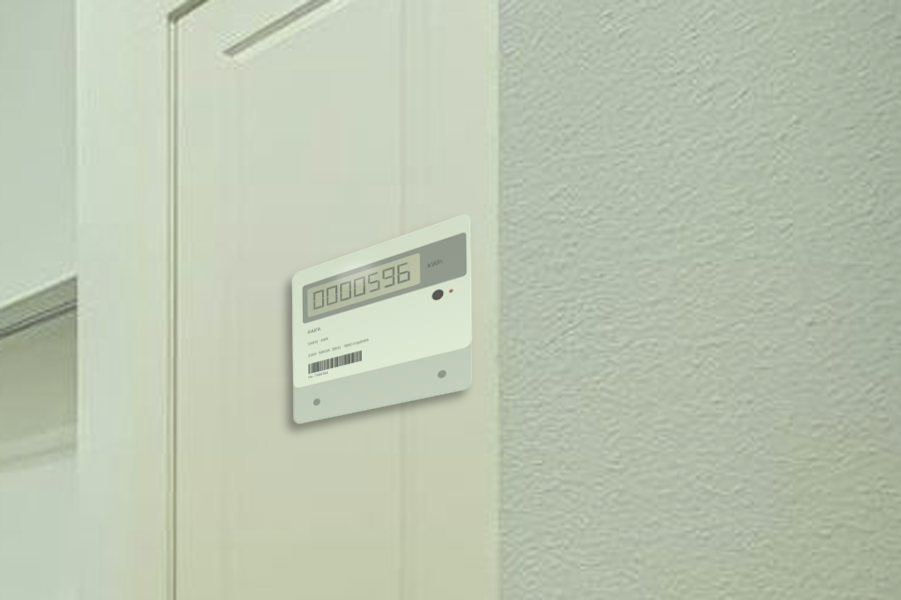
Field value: {"value": 596, "unit": "kWh"}
